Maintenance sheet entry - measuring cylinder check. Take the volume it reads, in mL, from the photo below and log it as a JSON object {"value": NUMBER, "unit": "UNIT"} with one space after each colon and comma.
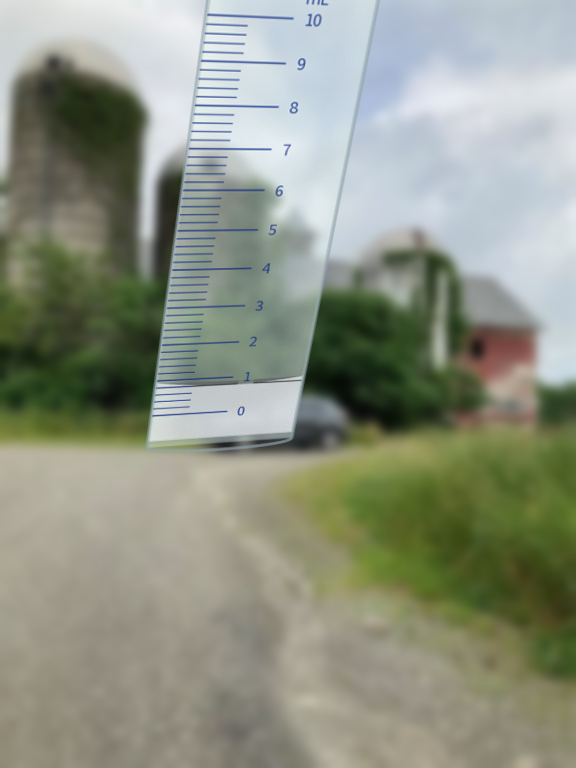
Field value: {"value": 0.8, "unit": "mL"}
